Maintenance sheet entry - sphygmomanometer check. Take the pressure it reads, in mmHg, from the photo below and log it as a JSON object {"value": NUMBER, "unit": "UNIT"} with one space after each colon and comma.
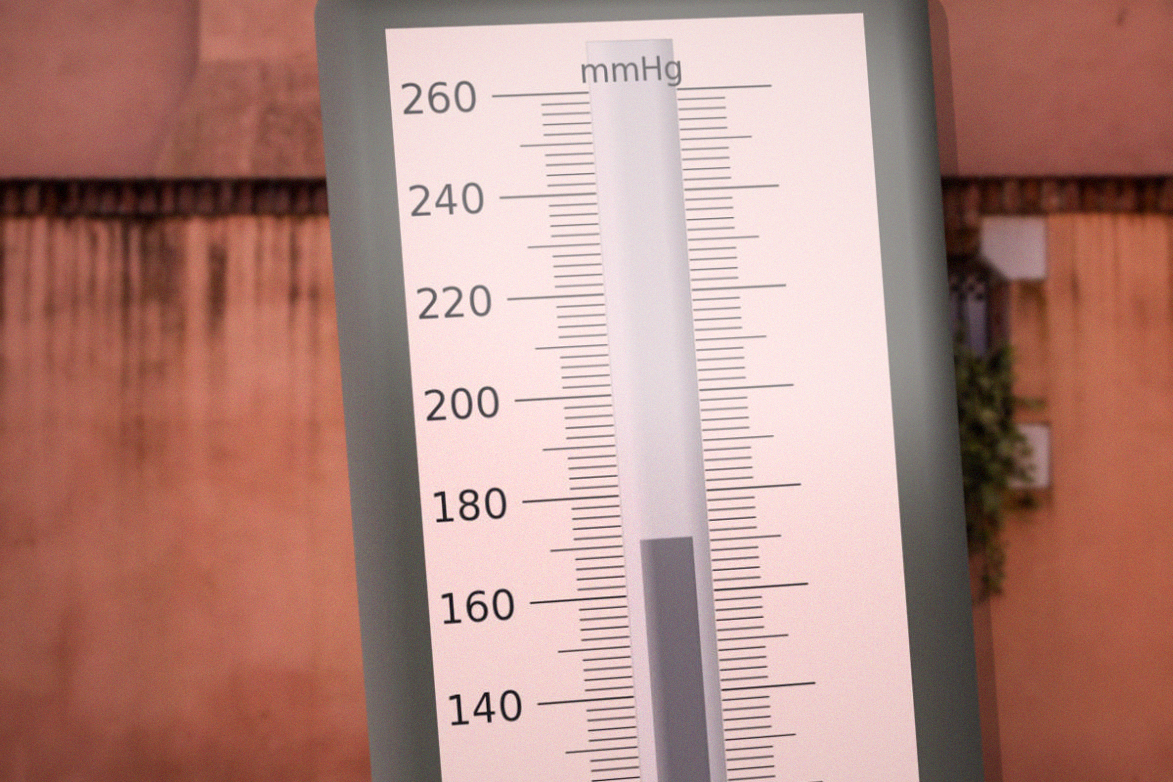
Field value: {"value": 171, "unit": "mmHg"}
